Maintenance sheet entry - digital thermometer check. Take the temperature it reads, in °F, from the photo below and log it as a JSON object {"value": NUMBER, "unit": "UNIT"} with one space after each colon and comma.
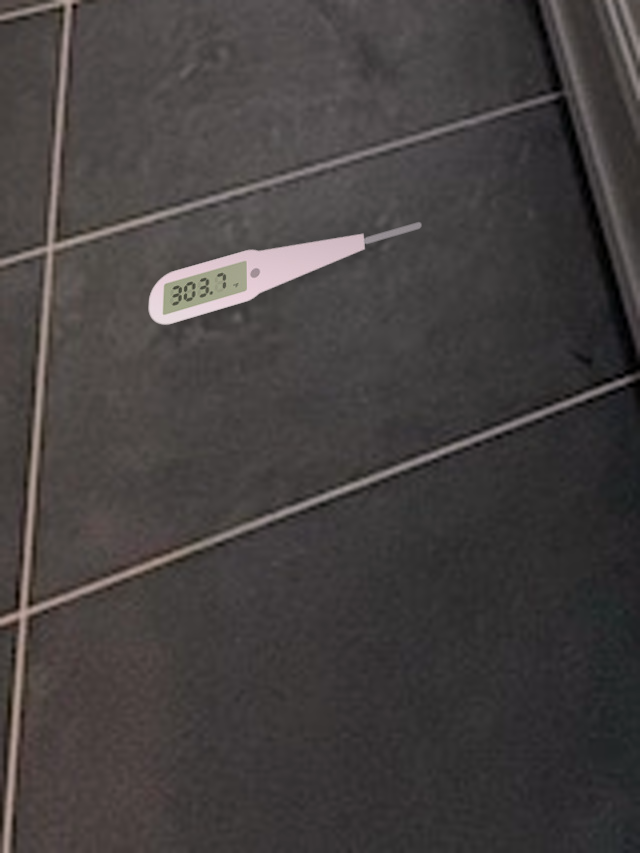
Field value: {"value": 303.7, "unit": "°F"}
